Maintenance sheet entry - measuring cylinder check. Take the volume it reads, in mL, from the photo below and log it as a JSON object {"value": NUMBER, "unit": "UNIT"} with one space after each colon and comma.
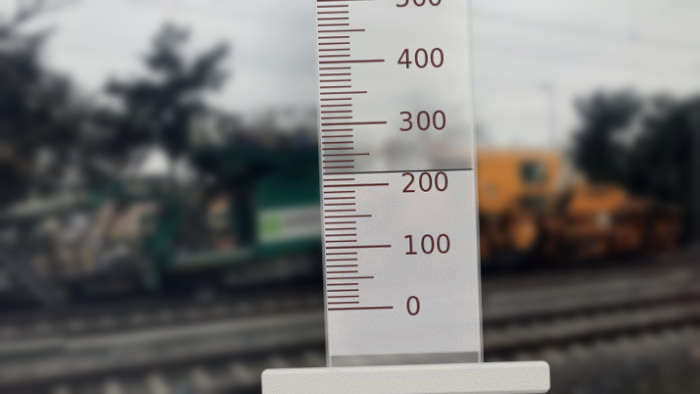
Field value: {"value": 220, "unit": "mL"}
